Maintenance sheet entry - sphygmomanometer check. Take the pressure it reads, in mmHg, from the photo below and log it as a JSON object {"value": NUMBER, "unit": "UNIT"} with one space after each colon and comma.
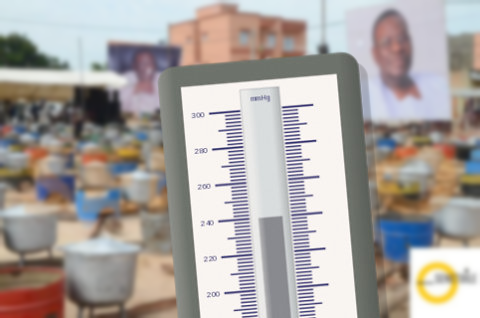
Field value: {"value": 240, "unit": "mmHg"}
